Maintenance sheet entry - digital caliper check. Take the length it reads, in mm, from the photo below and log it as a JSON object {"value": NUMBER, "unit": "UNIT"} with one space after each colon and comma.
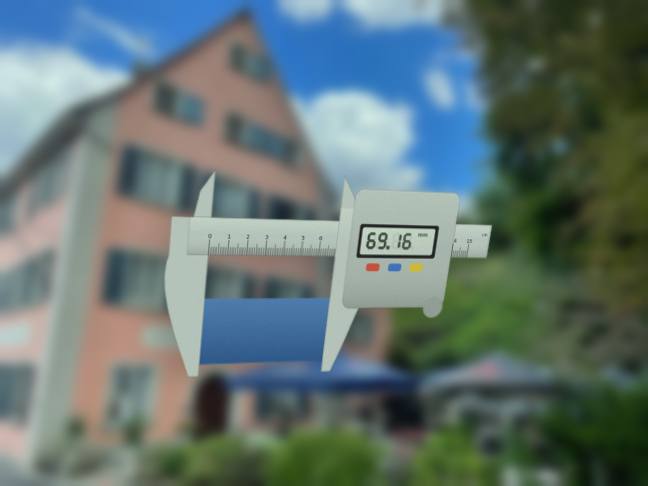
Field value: {"value": 69.16, "unit": "mm"}
